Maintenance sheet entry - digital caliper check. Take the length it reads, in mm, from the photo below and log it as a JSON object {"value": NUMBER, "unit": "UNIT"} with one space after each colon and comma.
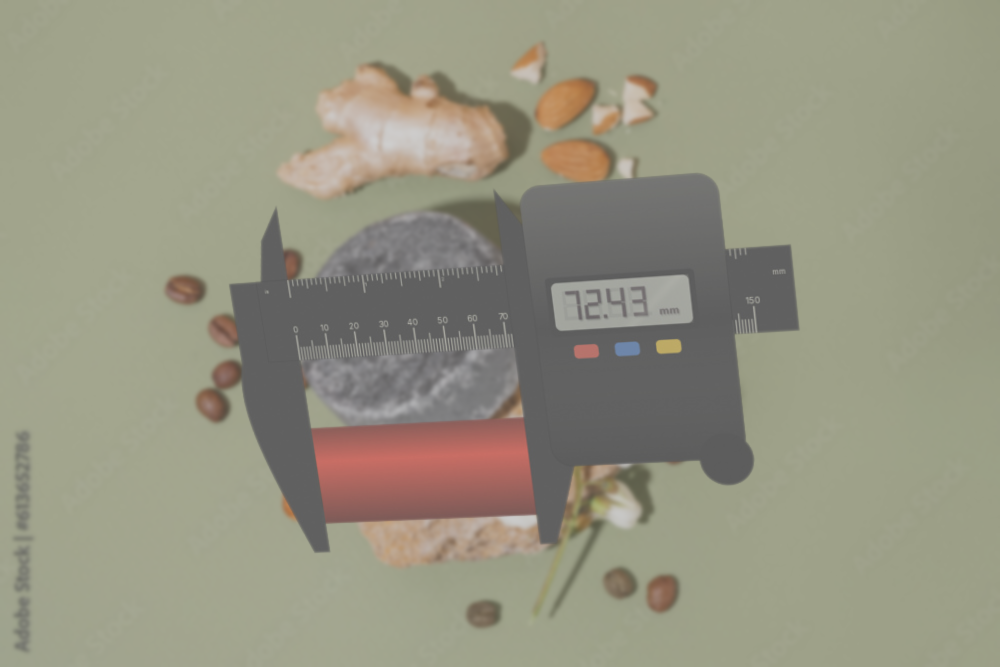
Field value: {"value": 72.43, "unit": "mm"}
